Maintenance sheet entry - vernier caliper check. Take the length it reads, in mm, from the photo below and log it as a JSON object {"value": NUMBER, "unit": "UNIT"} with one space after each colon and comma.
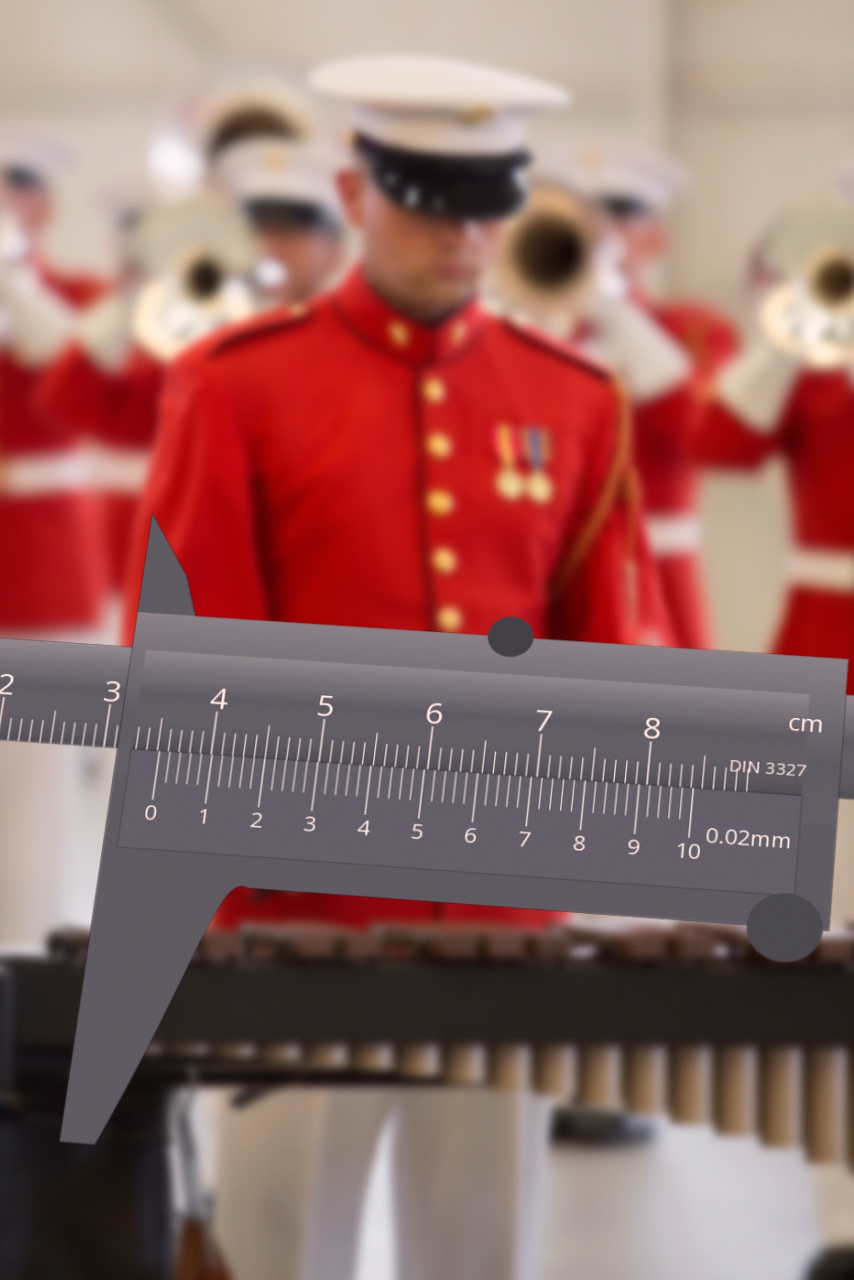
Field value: {"value": 35.2, "unit": "mm"}
